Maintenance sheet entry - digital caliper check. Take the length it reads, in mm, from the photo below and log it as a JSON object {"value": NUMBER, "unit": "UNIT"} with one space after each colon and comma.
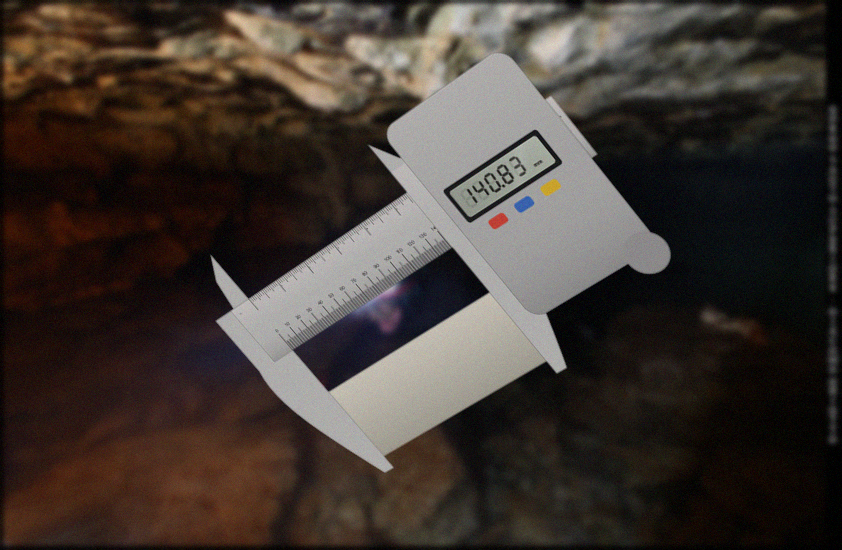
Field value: {"value": 140.83, "unit": "mm"}
